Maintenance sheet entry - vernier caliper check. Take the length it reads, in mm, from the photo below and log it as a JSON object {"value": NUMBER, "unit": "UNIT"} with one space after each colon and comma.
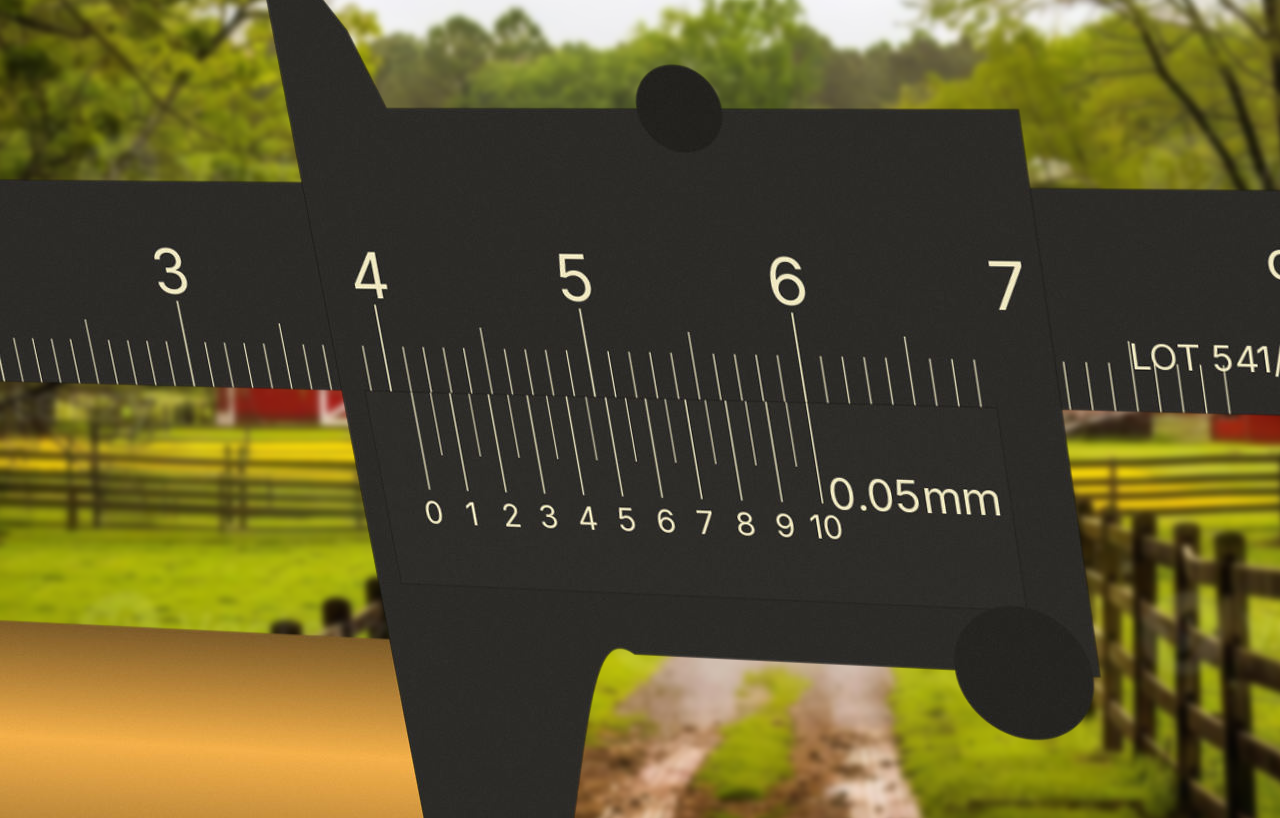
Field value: {"value": 41.0, "unit": "mm"}
